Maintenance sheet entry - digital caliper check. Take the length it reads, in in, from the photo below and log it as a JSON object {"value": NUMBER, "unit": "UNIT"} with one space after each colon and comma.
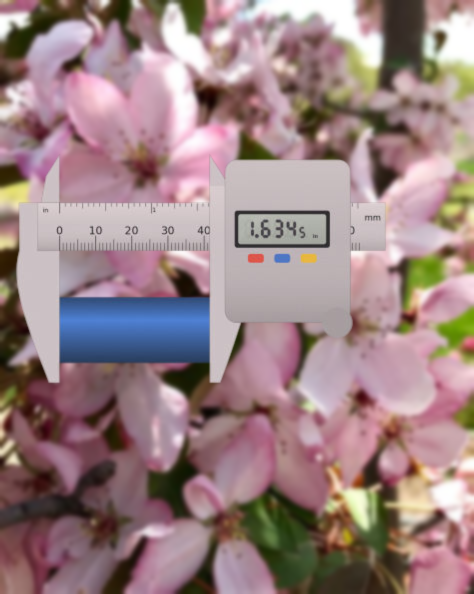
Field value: {"value": 1.6345, "unit": "in"}
